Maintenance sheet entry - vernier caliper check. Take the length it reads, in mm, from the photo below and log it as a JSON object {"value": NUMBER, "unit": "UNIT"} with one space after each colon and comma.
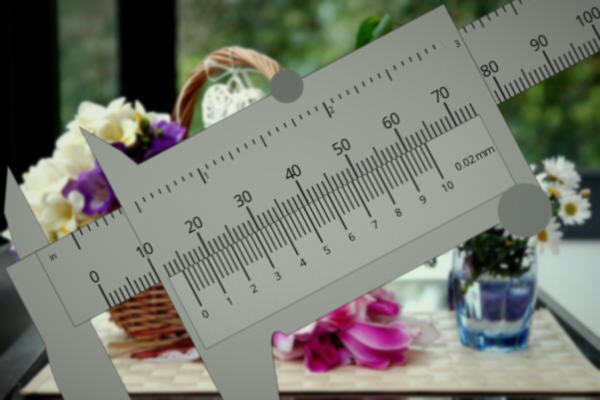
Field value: {"value": 14.5, "unit": "mm"}
